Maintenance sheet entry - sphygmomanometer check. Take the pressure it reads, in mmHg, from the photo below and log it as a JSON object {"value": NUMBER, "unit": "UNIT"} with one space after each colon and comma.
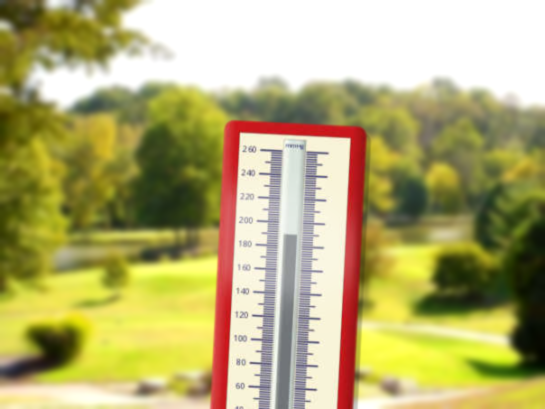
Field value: {"value": 190, "unit": "mmHg"}
